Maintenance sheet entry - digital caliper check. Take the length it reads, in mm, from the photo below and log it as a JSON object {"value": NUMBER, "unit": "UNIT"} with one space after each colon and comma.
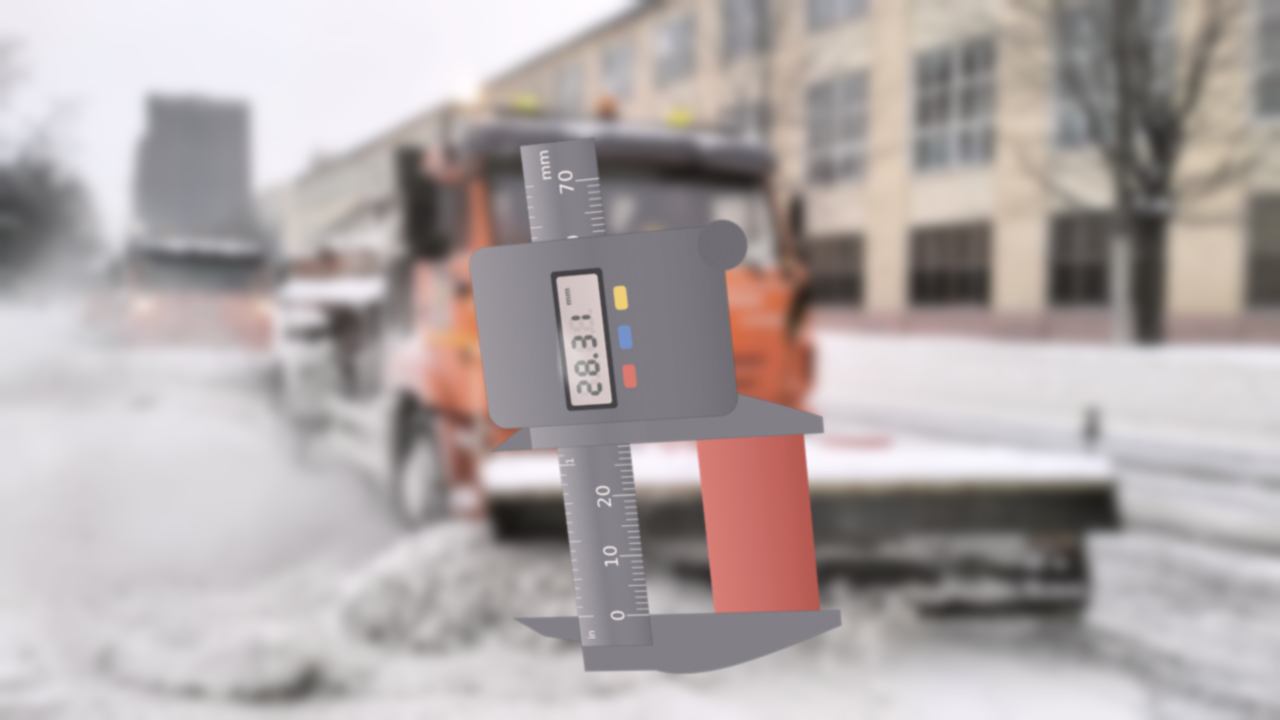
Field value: {"value": 28.31, "unit": "mm"}
